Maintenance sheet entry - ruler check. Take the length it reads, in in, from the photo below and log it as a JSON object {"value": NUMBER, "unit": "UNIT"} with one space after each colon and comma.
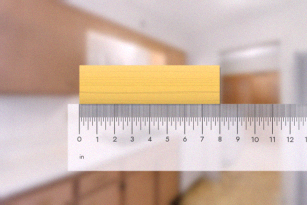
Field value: {"value": 8, "unit": "in"}
